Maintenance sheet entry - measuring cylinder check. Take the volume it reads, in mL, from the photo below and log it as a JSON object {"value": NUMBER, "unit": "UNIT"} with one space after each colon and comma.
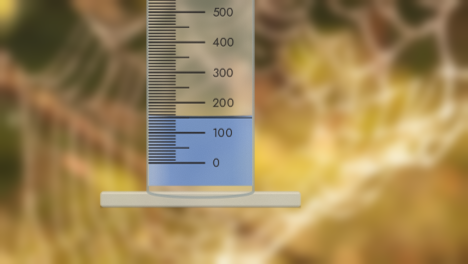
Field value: {"value": 150, "unit": "mL"}
